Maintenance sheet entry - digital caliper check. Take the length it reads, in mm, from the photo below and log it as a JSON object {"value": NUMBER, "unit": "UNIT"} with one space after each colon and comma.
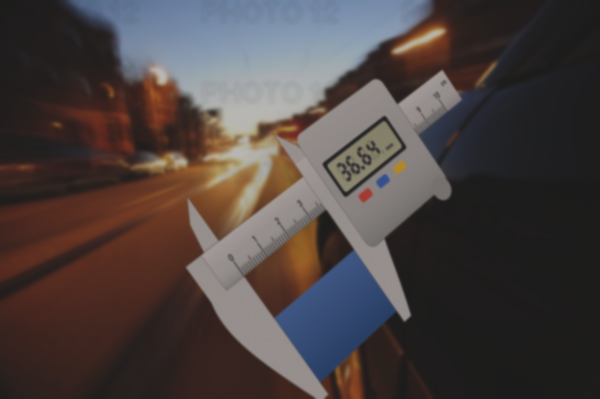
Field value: {"value": 36.64, "unit": "mm"}
